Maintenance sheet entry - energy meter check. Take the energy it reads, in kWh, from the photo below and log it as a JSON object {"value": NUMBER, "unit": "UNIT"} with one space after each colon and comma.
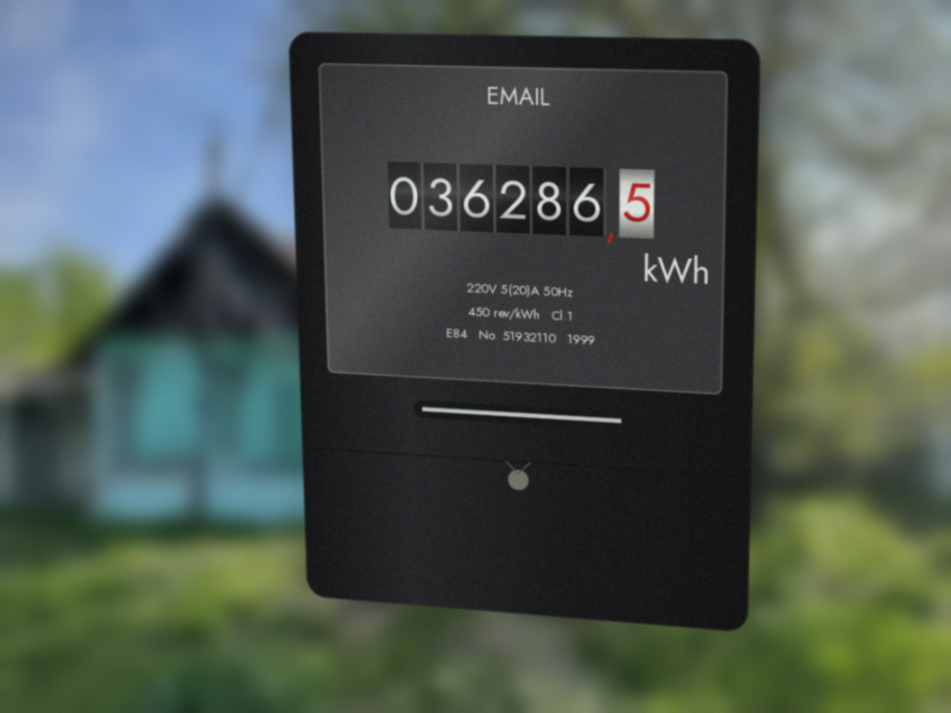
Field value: {"value": 36286.5, "unit": "kWh"}
